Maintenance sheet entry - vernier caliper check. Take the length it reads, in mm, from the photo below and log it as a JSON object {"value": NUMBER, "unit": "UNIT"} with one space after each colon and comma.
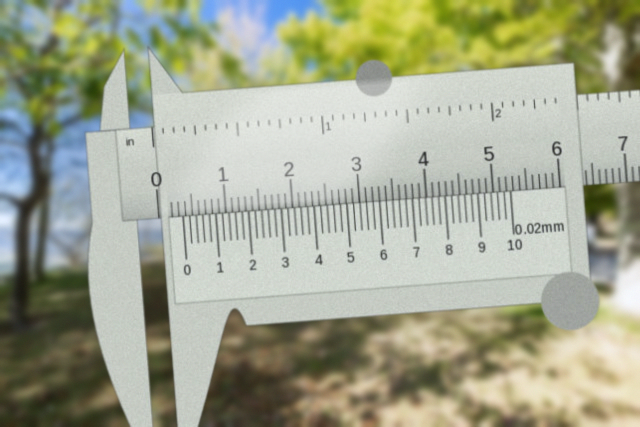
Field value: {"value": 3.6, "unit": "mm"}
